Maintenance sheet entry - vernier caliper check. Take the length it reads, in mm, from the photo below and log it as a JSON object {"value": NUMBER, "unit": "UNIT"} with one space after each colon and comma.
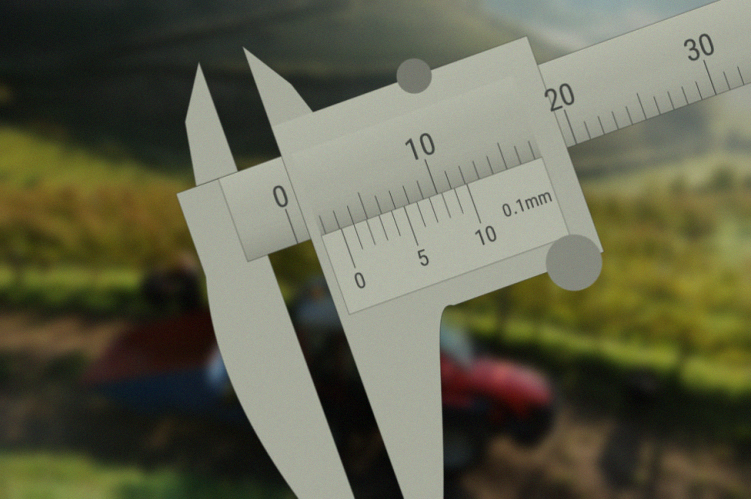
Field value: {"value": 3.1, "unit": "mm"}
